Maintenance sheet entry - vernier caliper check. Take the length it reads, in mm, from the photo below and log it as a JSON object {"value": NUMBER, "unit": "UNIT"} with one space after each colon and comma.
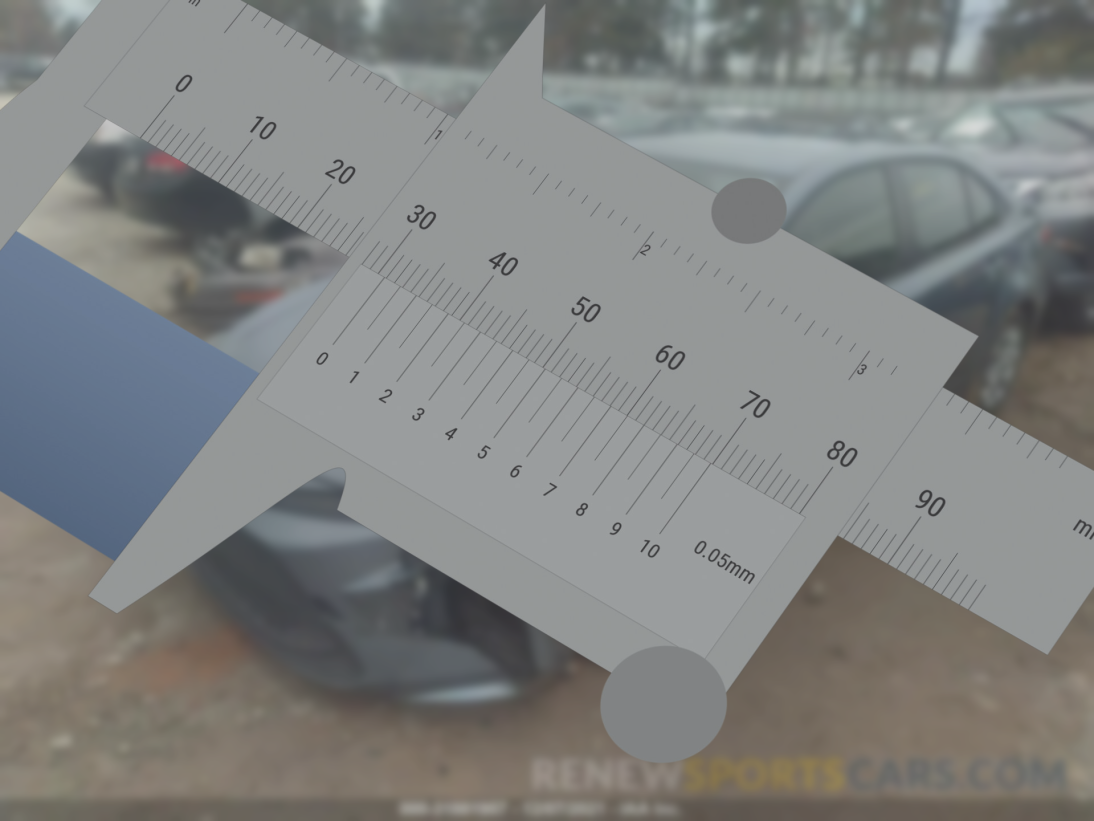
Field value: {"value": 30.8, "unit": "mm"}
